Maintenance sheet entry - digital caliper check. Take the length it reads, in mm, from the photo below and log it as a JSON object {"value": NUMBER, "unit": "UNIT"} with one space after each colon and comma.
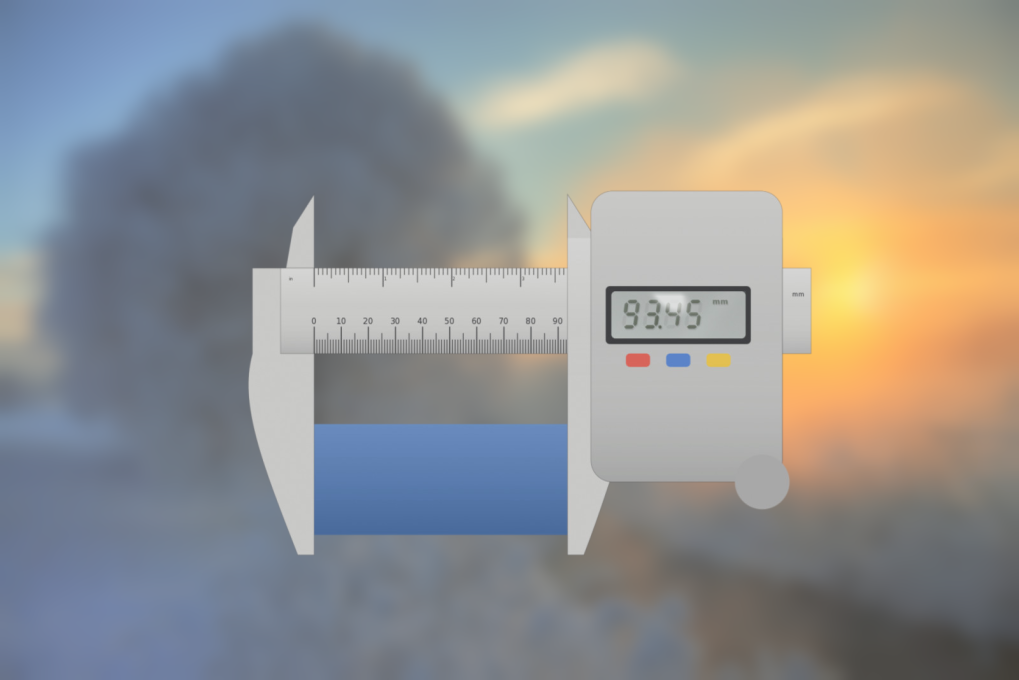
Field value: {"value": 93.45, "unit": "mm"}
